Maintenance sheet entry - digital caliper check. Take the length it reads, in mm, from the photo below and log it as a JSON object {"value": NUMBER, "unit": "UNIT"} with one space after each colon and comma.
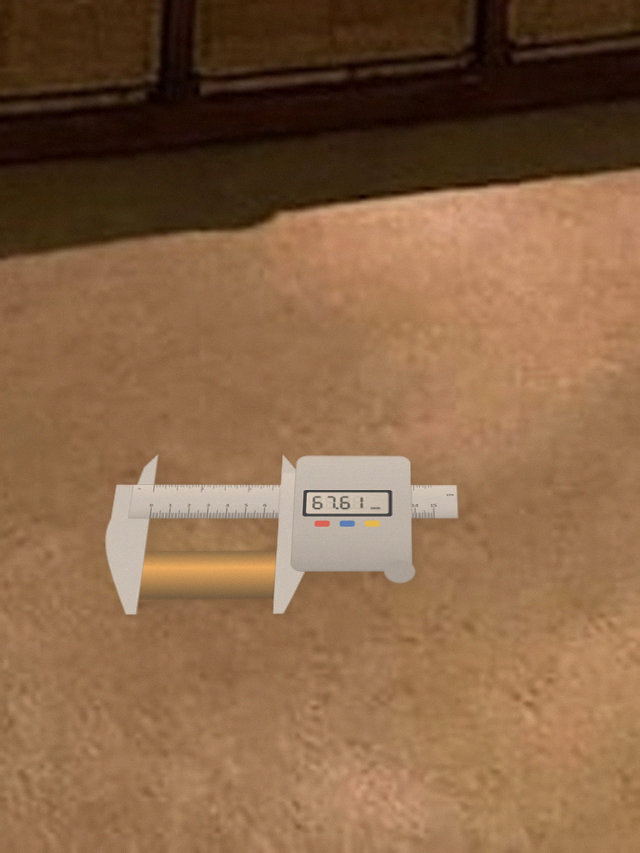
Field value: {"value": 67.61, "unit": "mm"}
